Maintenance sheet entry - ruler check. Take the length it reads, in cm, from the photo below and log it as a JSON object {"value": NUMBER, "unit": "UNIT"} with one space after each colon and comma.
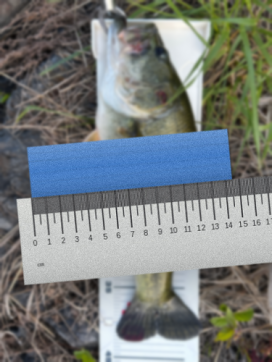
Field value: {"value": 14.5, "unit": "cm"}
